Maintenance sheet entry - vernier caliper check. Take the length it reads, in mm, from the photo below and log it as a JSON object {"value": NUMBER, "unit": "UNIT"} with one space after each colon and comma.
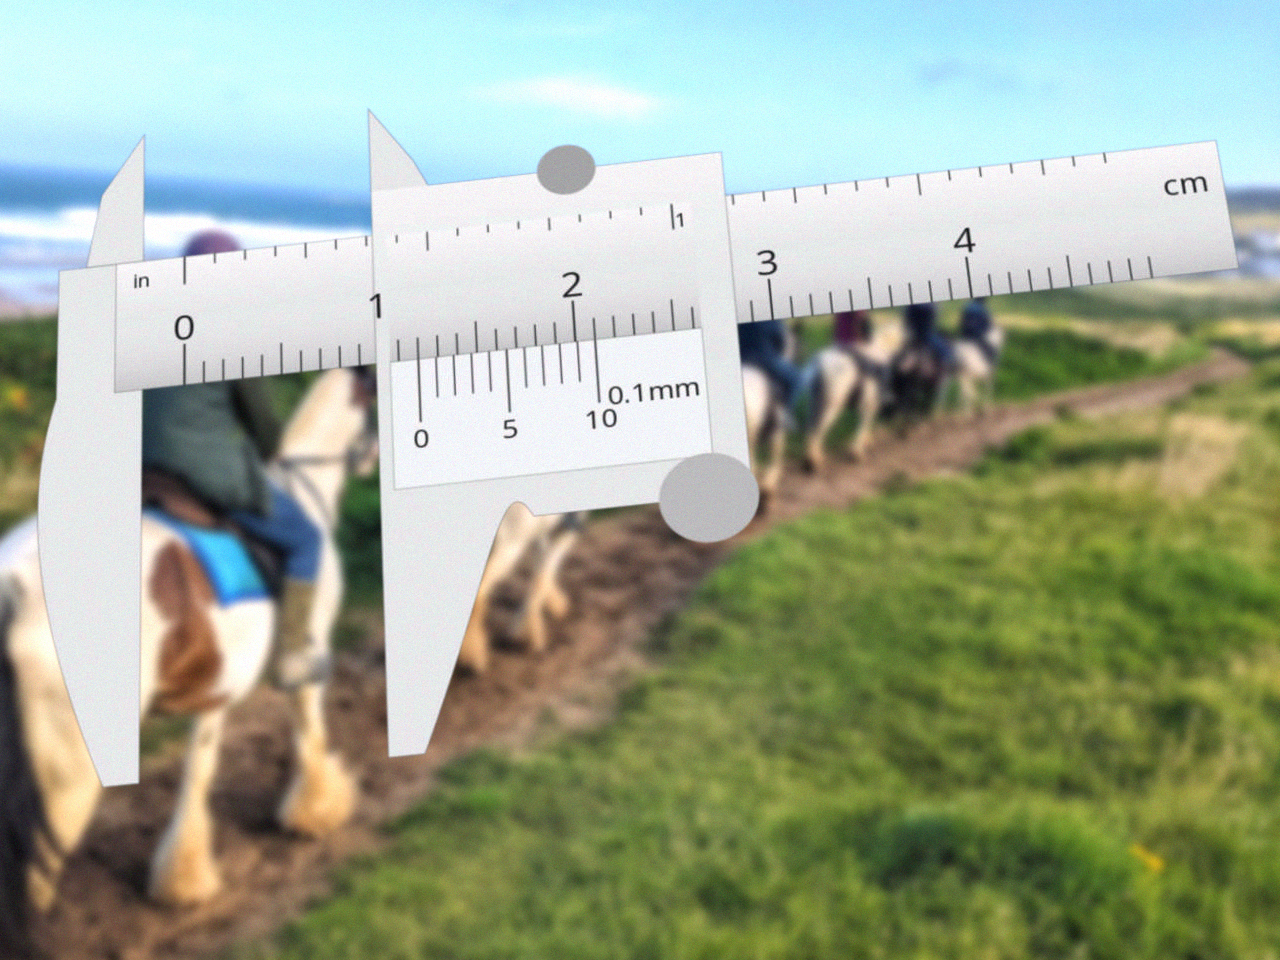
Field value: {"value": 12.0, "unit": "mm"}
